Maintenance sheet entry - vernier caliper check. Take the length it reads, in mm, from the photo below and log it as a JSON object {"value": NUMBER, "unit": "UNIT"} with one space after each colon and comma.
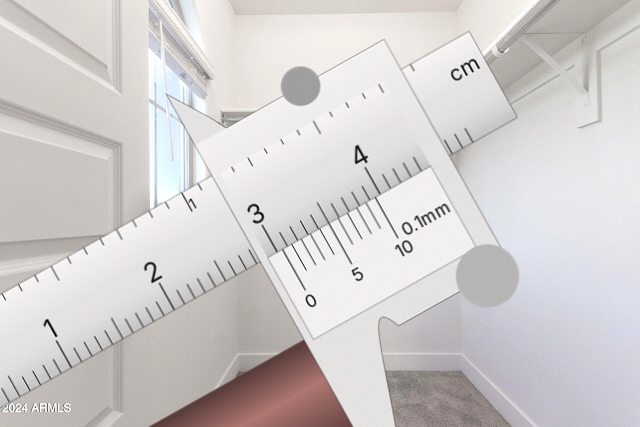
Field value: {"value": 30.5, "unit": "mm"}
